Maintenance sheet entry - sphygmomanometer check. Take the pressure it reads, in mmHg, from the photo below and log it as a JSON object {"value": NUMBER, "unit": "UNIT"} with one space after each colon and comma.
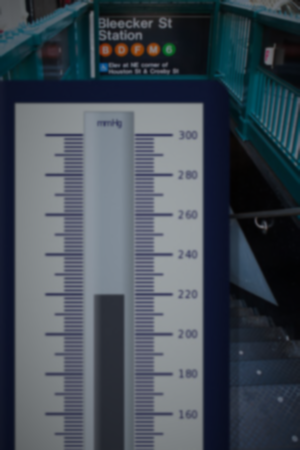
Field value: {"value": 220, "unit": "mmHg"}
